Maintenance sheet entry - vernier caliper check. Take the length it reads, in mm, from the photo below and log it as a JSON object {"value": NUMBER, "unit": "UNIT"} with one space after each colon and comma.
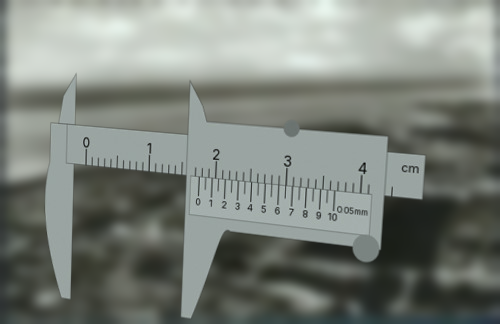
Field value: {"value": 17.6, "unit": "mm"}
